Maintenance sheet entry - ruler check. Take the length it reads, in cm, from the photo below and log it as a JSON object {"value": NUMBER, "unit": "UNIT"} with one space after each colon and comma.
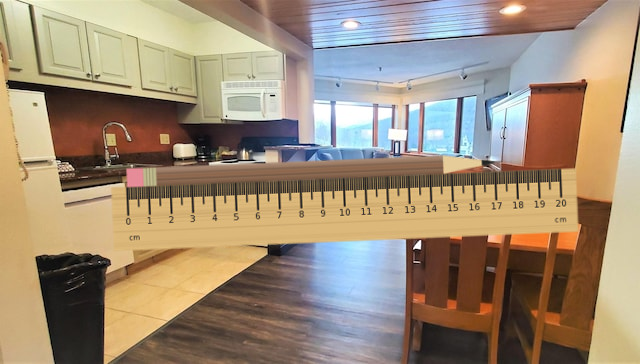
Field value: {"value": 17, "unit": "cm"}
